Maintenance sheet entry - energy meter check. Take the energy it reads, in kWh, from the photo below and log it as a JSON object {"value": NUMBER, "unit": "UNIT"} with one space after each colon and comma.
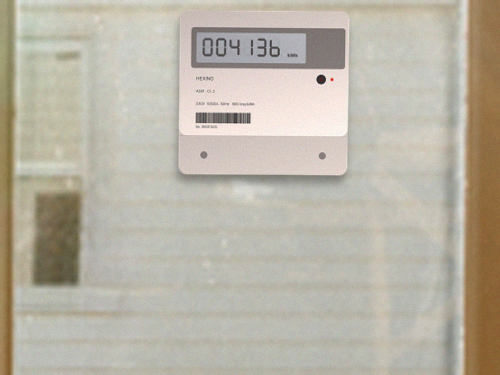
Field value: {"value": 4136, "unit": "kWh"}
